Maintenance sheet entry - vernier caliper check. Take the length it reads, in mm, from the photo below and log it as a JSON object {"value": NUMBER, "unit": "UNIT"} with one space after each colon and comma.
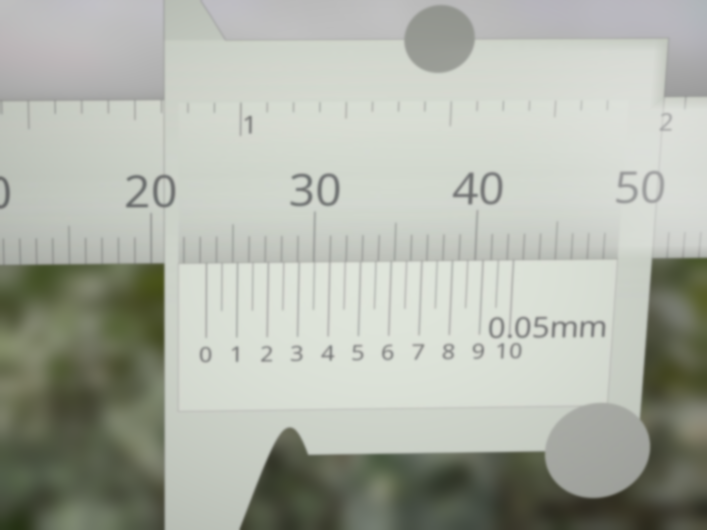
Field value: {"value": 23.4, "unit": "mm"}
